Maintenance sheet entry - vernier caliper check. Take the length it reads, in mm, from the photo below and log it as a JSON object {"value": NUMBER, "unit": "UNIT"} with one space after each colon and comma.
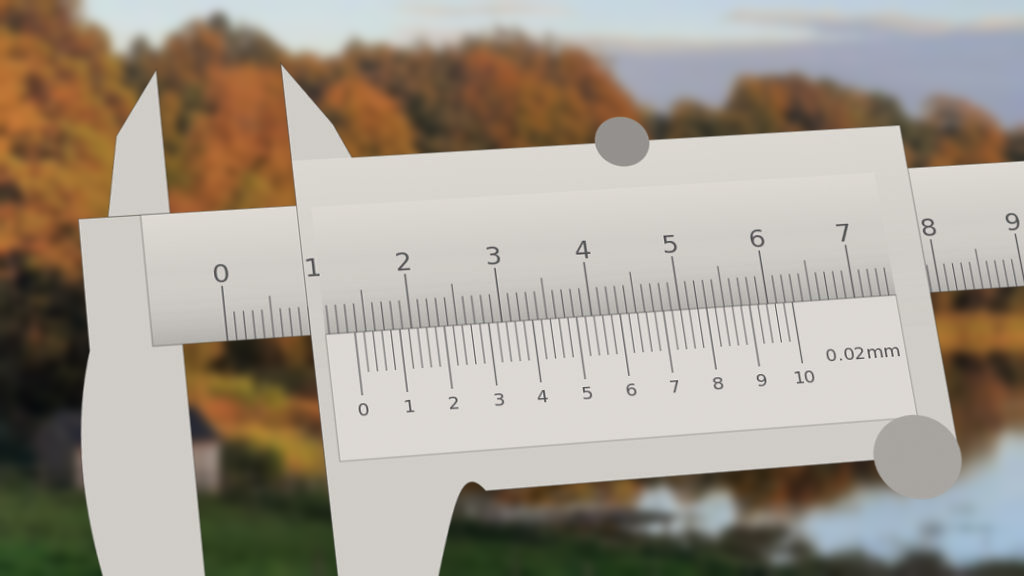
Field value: {"value": 13.8, "unit": "mm"}
